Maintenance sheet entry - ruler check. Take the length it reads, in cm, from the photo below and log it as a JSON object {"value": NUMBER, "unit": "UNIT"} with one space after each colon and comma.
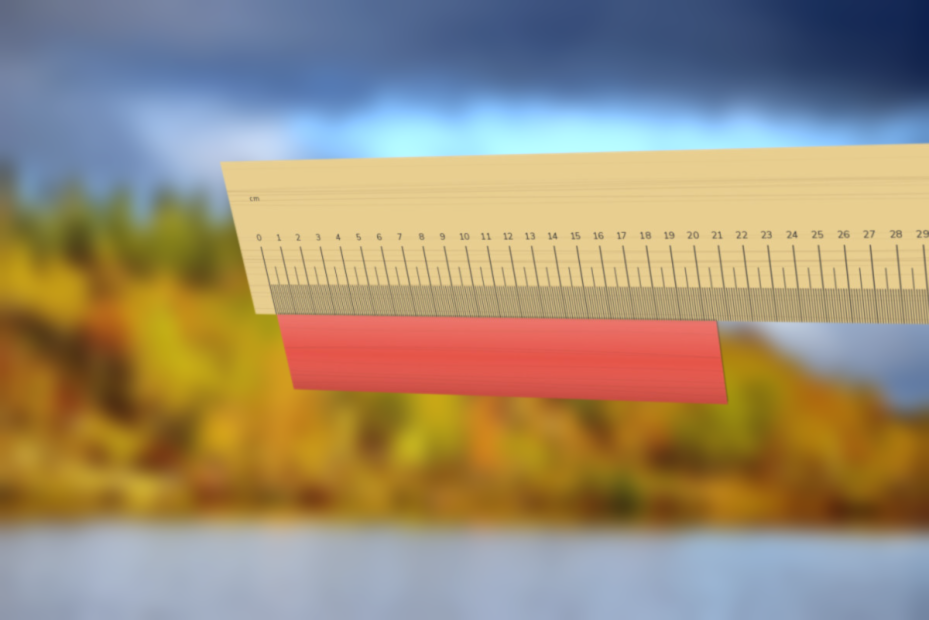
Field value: {"value": 20.5, "unit": "cm"}
